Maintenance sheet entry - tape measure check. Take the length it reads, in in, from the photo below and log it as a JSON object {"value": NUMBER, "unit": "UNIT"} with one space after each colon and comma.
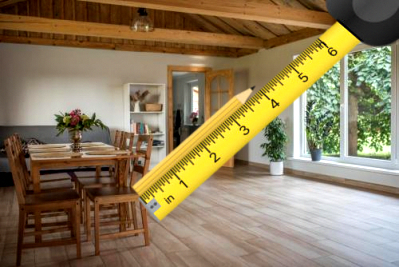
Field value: {"value": 4, "unit": "in"}
